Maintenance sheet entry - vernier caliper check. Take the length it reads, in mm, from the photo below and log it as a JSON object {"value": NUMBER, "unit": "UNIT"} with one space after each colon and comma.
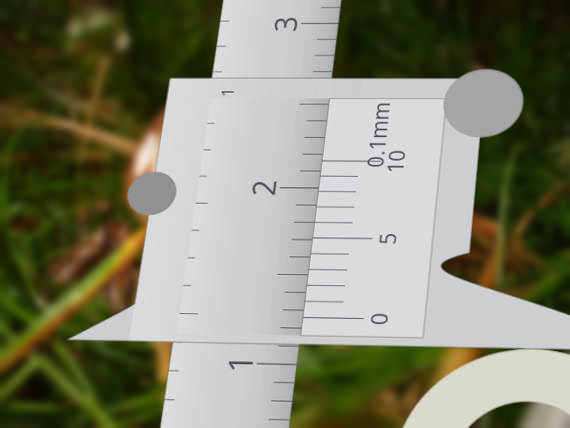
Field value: {"value": 12.6, "unit": "mm"}
